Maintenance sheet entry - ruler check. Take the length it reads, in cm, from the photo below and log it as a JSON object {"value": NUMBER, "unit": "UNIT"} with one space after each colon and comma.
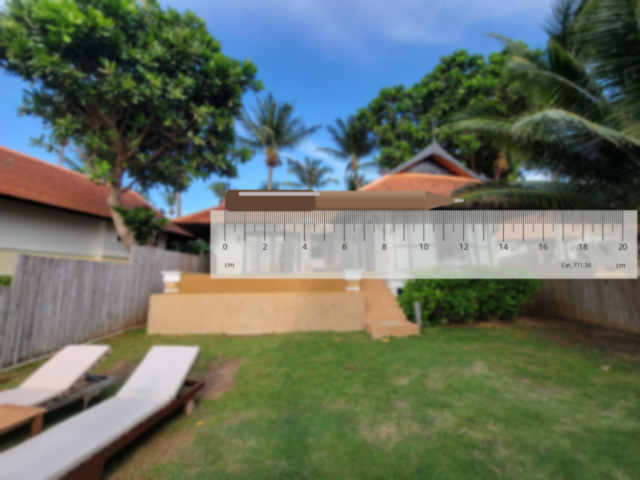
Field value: {"value": 12, "unit": "cm"}
